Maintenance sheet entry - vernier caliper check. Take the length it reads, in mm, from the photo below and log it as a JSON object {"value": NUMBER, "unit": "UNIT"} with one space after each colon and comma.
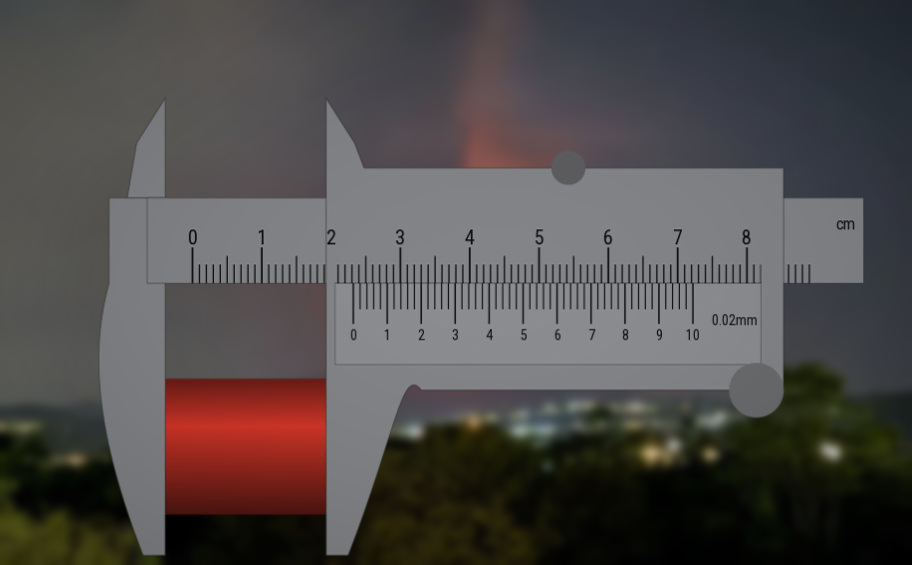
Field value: {"value": 23.2, "unit": "mm"}
